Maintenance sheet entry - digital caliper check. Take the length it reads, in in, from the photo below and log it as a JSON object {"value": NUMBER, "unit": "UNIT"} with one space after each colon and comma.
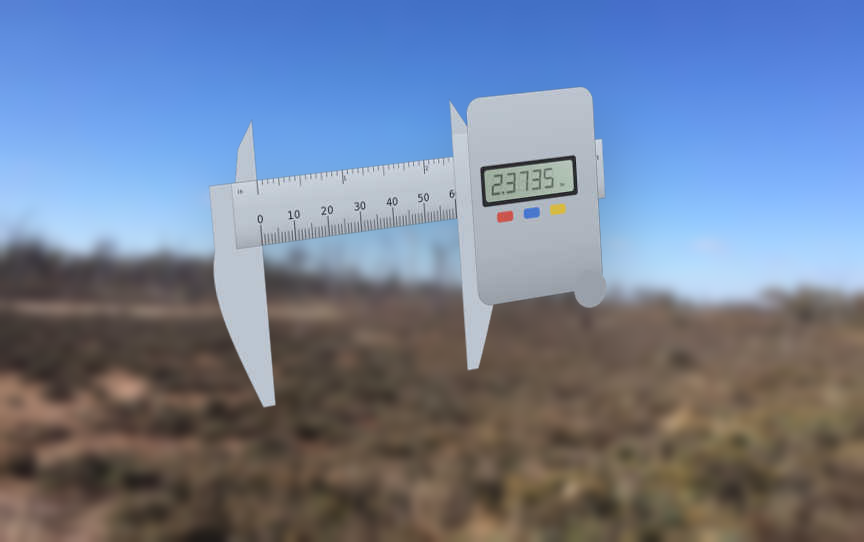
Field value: {"value": 2.3735, "unit": "in"}
